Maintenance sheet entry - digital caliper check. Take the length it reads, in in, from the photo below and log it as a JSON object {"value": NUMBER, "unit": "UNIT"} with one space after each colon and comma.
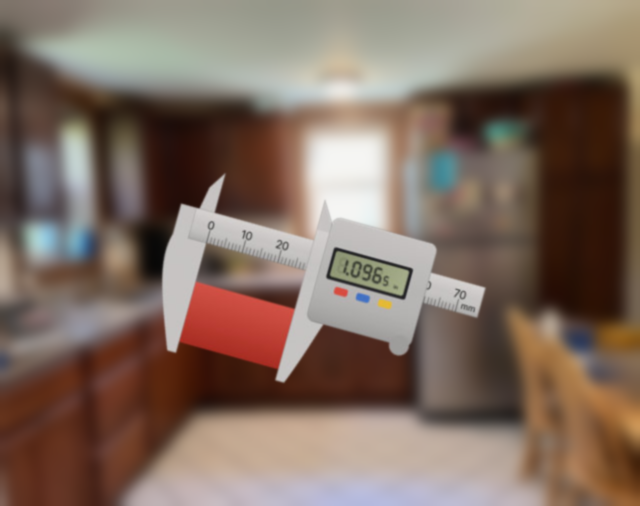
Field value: {"value": 1.0965, "unit": "in"}
